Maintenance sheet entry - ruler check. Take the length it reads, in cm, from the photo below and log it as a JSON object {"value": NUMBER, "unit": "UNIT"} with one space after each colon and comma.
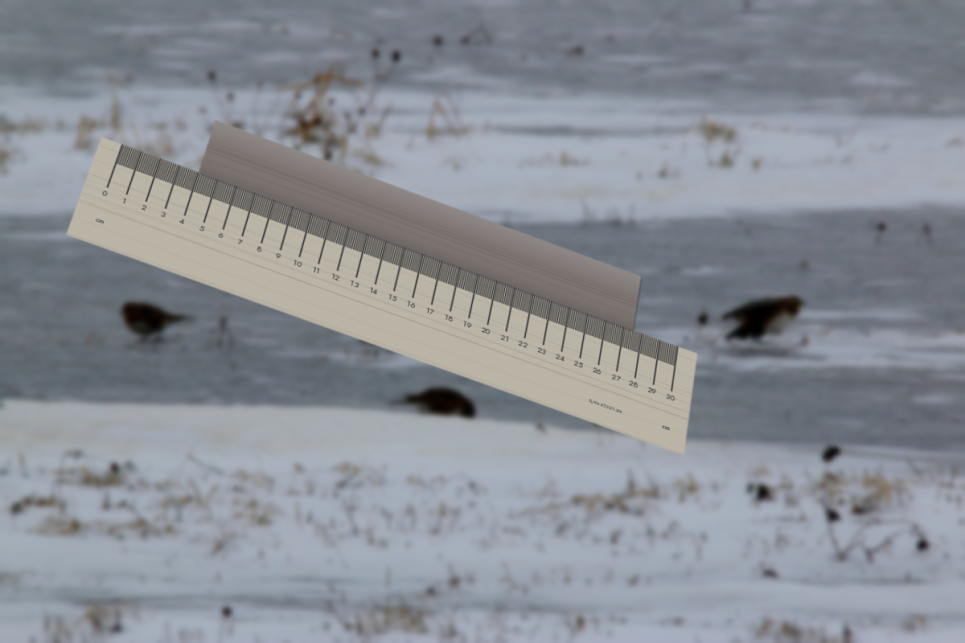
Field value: {"value": 23.5, "unit": "cm"}
